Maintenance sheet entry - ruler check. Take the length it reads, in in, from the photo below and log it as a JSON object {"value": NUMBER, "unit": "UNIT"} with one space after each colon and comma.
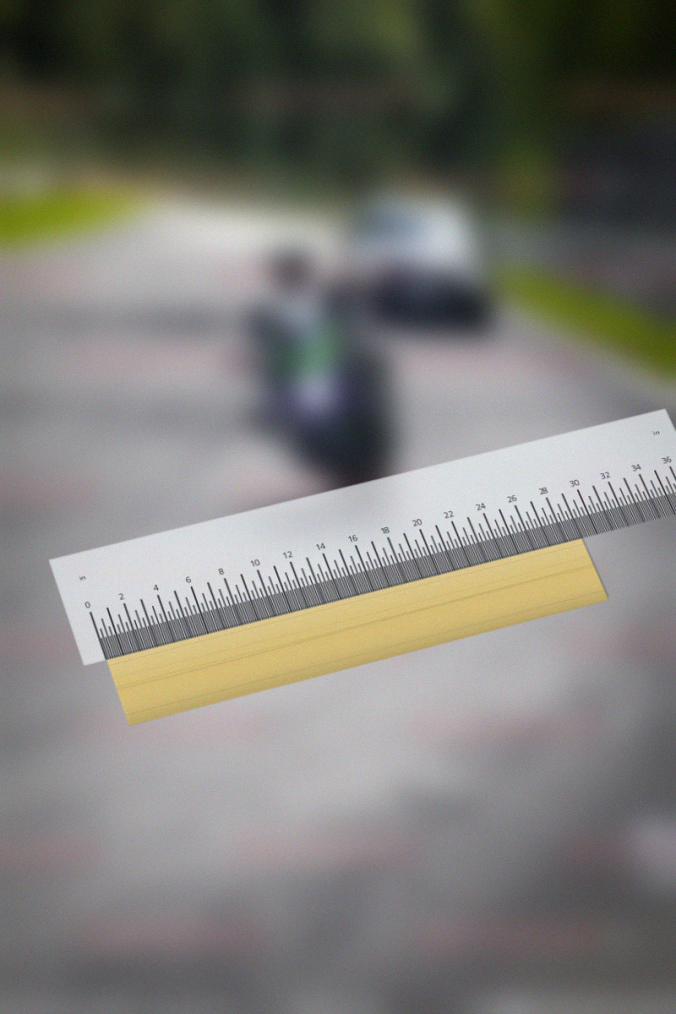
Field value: {"value": 29, "unit": "in"}
